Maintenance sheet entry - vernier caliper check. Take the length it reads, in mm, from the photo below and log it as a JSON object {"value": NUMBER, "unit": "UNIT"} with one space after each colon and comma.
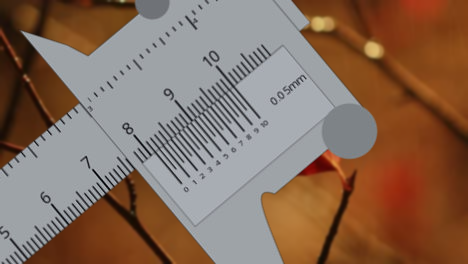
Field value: {"value": 81.0, "unit": "mm"}
